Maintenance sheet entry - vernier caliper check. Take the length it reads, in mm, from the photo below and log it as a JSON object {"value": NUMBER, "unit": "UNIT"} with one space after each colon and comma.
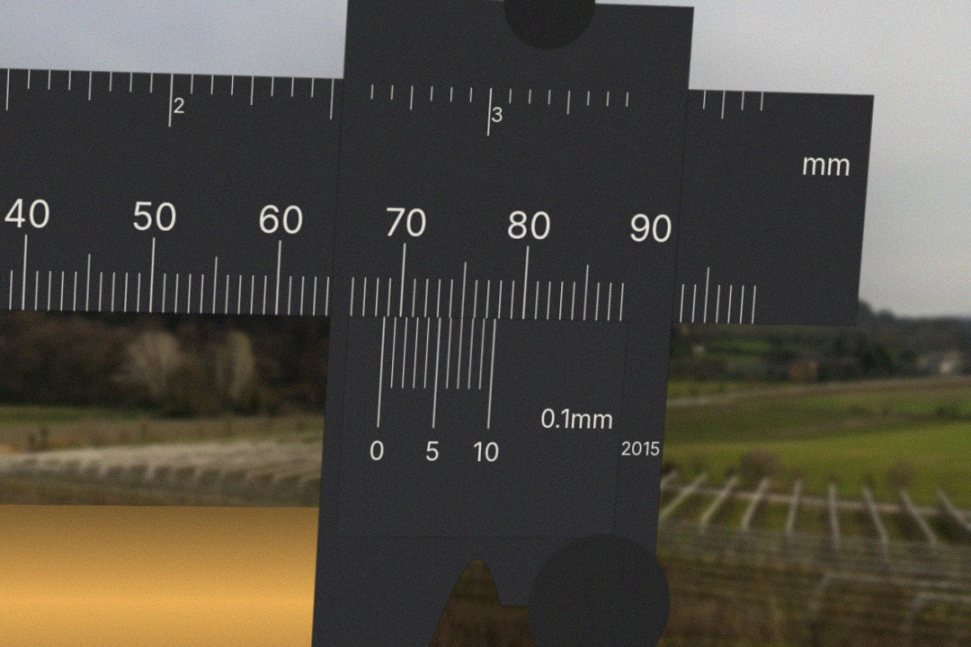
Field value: {"value": 68.7, "unit": "mm"}
